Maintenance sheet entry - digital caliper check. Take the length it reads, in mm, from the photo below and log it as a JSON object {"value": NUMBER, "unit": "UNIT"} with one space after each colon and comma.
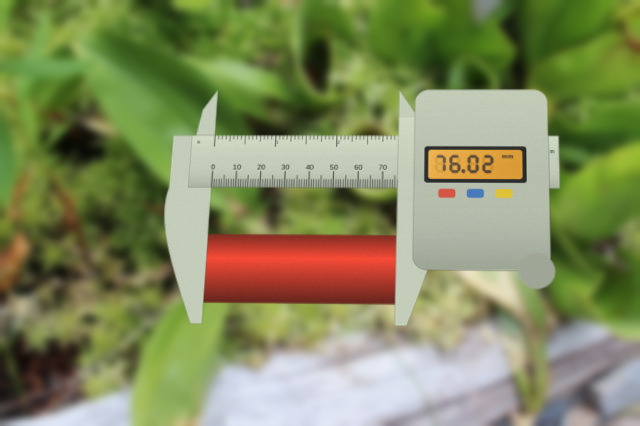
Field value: {"value": 76.02, "unit": "mm"}
